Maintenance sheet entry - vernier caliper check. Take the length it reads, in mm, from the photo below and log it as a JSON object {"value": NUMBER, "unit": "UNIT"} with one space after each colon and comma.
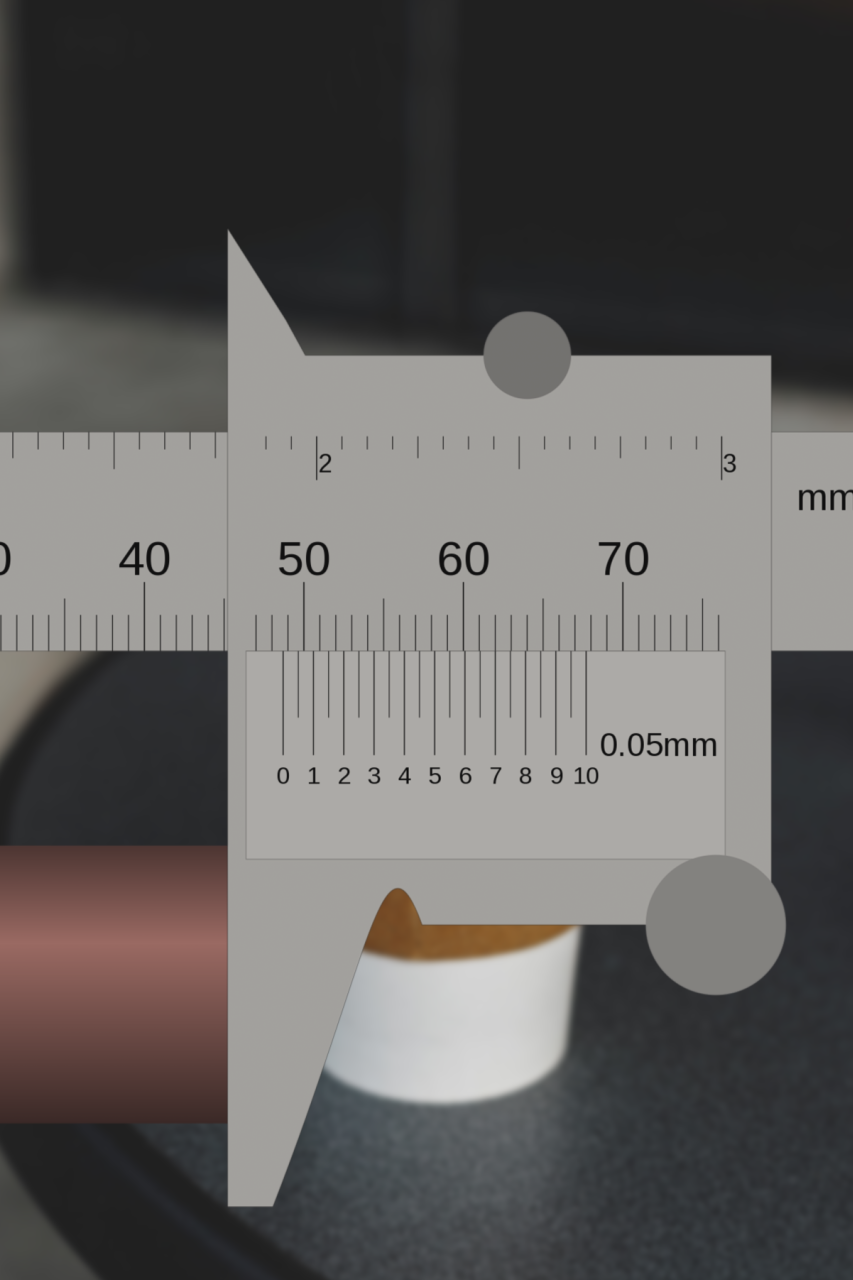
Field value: {"value": 48.7, "unit": "mm"}
